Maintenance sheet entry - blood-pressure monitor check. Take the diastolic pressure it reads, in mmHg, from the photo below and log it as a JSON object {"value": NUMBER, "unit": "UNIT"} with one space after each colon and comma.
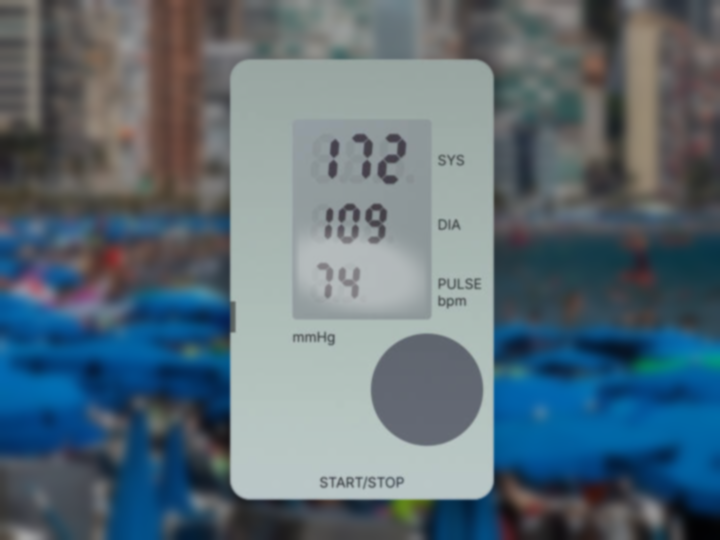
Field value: {"value": 109, "unit": "mmHg"}
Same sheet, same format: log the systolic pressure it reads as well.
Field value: {"value": 172, "unit": "mmHg"}
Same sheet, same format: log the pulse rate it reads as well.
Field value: {"value": 74, "unit": "bpm"}
